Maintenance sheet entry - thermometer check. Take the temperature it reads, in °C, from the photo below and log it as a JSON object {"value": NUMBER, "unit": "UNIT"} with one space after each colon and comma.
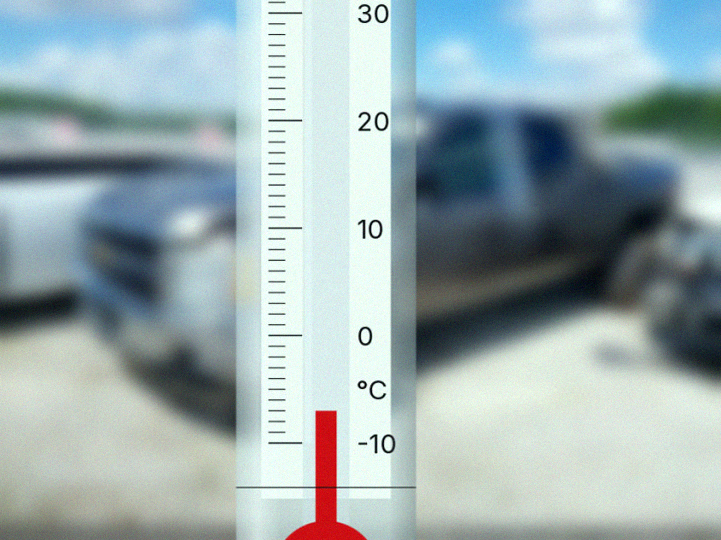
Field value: {"value": -7, "unit": "°C"}
